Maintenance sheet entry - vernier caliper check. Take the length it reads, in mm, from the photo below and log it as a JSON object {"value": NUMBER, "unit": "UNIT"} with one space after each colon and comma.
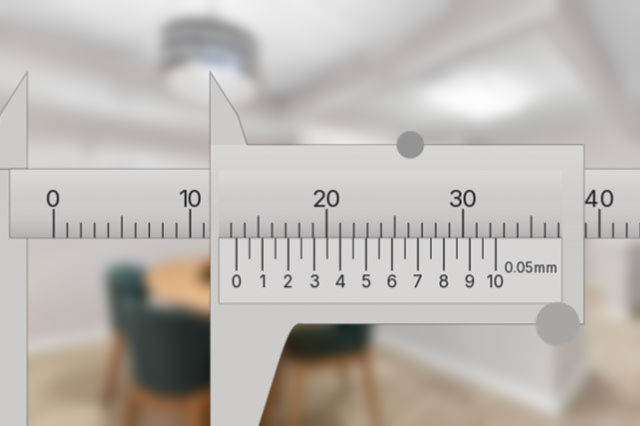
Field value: {"value": 13.4, "unit": "mm"}
